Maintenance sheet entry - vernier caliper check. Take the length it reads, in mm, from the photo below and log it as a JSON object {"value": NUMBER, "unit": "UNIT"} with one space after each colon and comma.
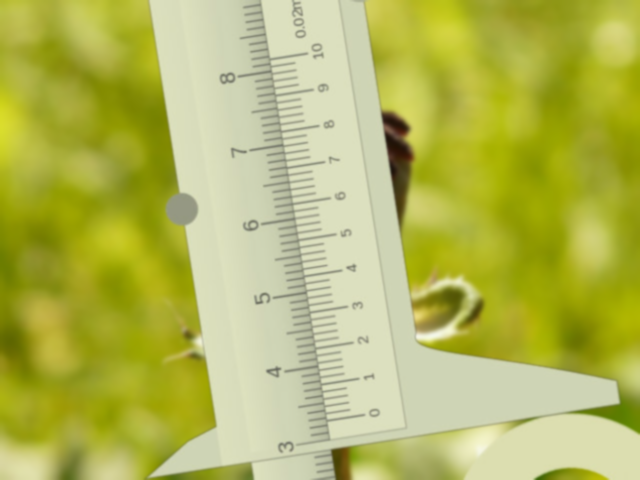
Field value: {"value": 32.6, "unit": "mm"}
